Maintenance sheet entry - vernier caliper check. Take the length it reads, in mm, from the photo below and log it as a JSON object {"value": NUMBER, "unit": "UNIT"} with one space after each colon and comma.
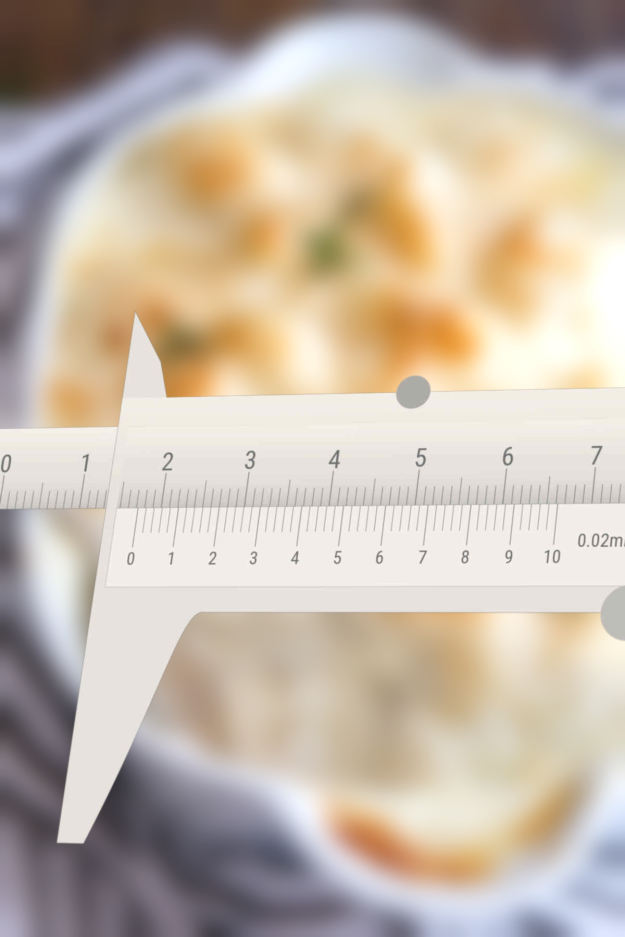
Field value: {"value": 17.2, "unit": "mm"}
